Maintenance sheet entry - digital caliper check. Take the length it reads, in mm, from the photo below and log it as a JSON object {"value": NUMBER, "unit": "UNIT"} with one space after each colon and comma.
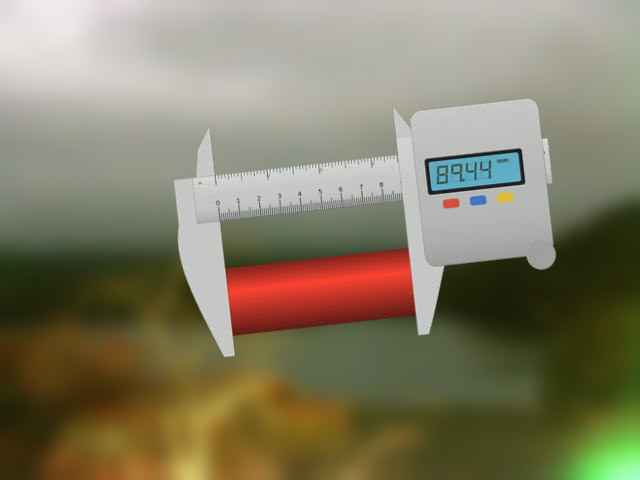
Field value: {"value": 89.44, "unit": "mm"}
